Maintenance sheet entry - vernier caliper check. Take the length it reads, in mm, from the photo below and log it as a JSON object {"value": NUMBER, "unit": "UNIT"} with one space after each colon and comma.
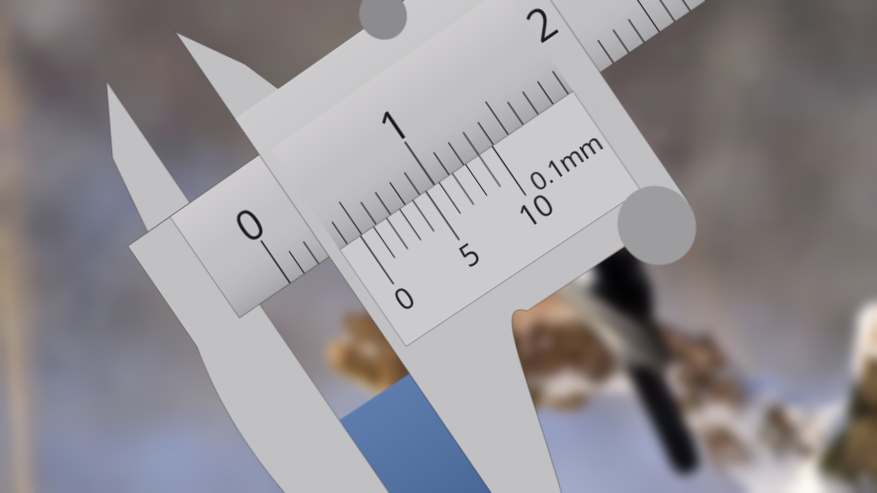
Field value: {"value": 4.9, "unit": "mm"}
